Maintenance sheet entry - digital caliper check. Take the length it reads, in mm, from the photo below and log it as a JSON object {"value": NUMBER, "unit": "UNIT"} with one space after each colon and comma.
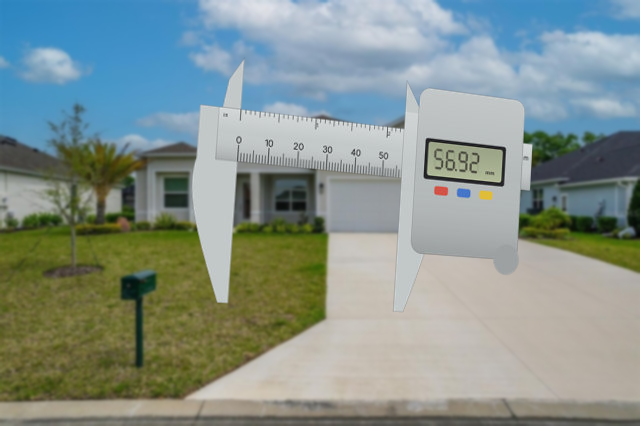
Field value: {"value": 56.92, "unit": "mm"}
